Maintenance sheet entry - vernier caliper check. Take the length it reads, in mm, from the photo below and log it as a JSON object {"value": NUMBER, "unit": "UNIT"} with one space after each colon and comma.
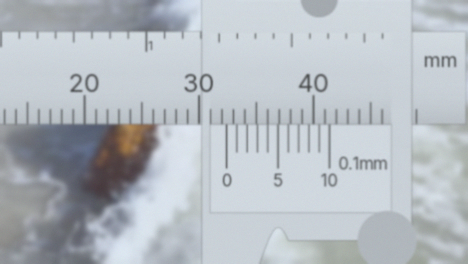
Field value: {"value": 32.4, "unit": "mm"}
